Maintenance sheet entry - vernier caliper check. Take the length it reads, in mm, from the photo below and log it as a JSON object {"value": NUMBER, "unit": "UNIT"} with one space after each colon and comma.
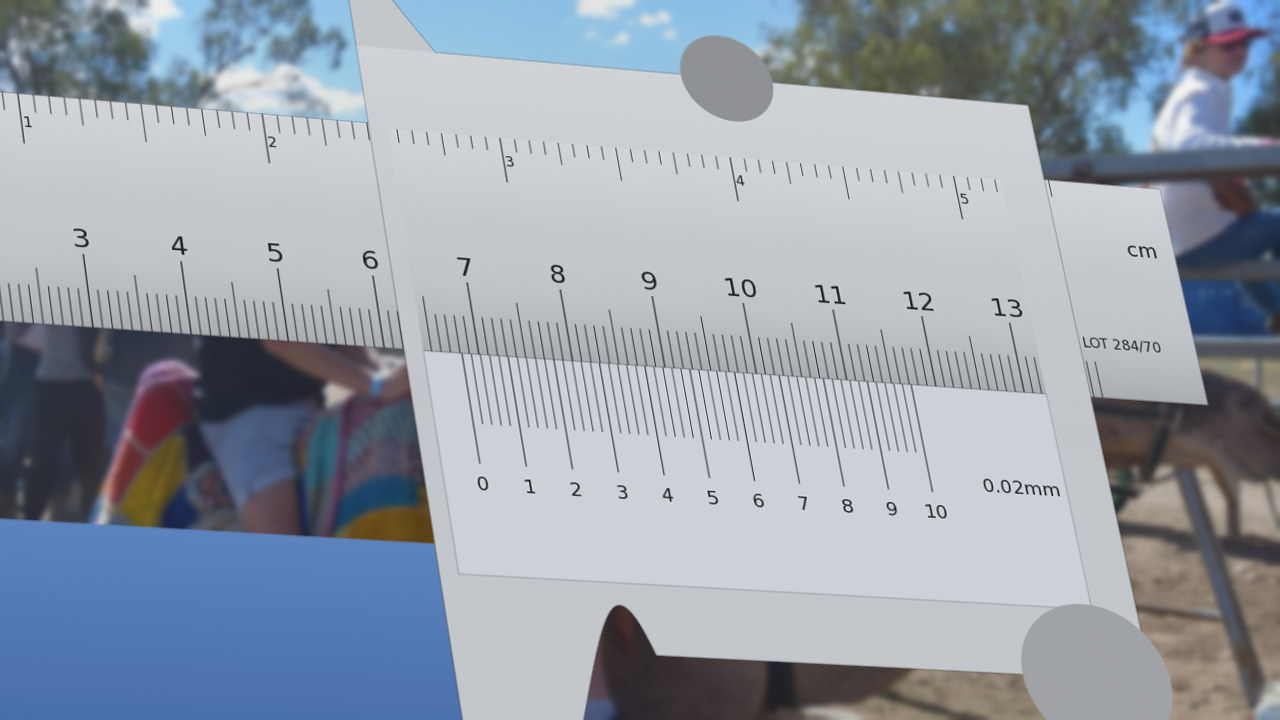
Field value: {"value": 68.2, "unit": "mm"}
